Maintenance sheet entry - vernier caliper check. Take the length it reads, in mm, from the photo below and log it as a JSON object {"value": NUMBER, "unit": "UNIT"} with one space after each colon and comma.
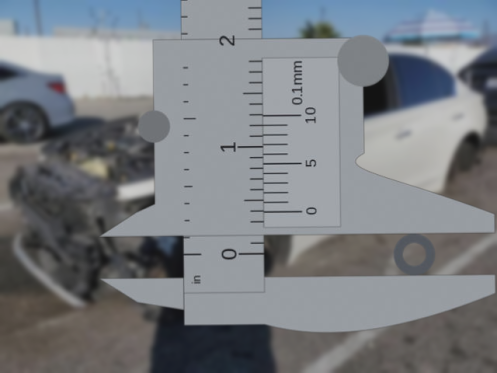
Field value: {"value": 3.9, "unit": "mm"}
